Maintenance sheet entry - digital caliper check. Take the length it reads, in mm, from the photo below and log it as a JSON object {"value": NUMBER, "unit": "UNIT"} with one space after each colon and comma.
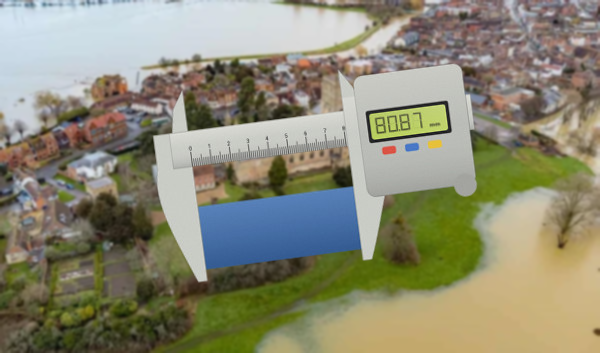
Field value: {"value": 80.87, "unit": "mm"}
